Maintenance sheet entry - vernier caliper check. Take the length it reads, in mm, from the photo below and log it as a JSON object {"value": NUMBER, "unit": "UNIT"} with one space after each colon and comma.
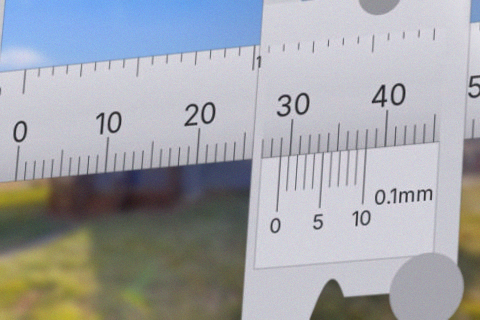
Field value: {"value": 29.0, "unit": "mm"}
